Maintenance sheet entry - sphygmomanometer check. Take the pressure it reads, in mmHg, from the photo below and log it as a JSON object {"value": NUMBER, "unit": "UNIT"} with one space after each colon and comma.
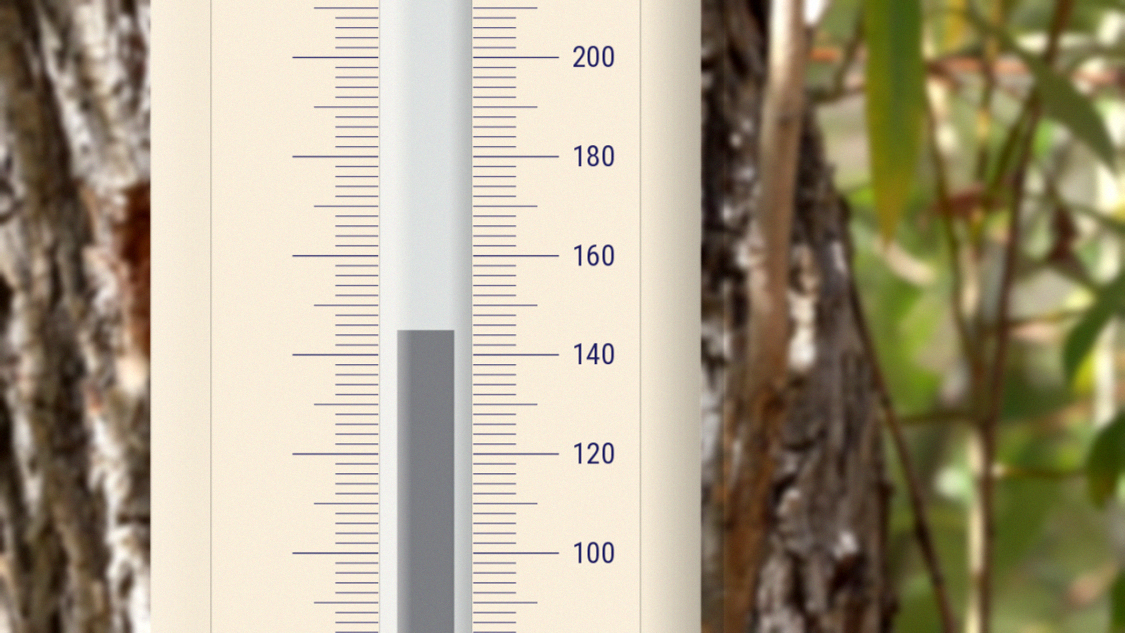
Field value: {"value": 145, "unit": "mmHg"}
